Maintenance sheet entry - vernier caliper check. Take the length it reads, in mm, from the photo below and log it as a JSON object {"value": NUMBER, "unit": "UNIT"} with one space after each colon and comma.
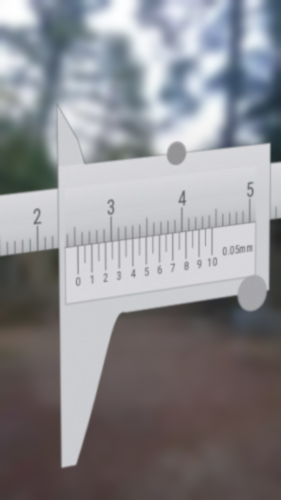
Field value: {"value": 25.4, "unit": "mm"}
